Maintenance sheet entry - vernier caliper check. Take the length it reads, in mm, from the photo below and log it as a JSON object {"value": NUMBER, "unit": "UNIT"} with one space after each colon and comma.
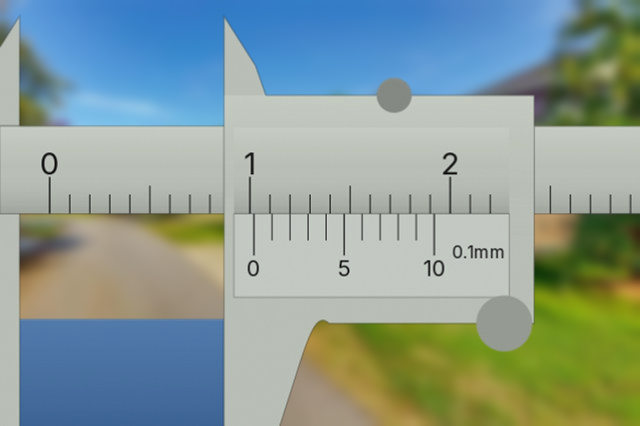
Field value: {"value": 10.2, "unit": "mm"}
